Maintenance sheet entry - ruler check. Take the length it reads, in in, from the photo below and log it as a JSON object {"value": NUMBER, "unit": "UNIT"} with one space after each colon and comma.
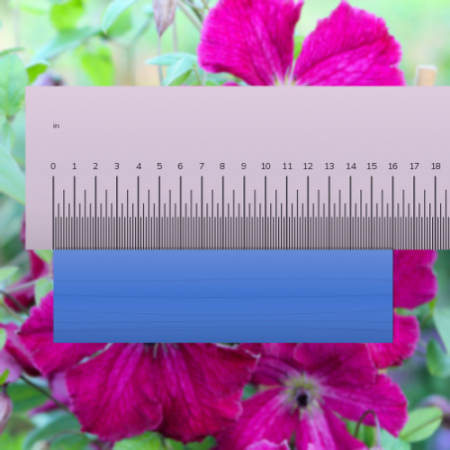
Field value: {"value": 16, "unit": "in"}
